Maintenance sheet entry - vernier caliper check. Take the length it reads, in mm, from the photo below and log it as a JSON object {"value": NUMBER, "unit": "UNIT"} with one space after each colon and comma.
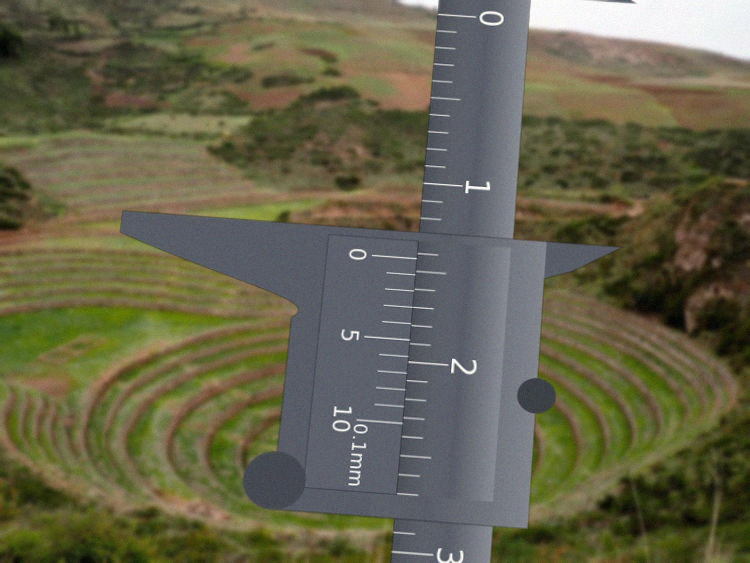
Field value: {"value": 14.3, "unit": "mm"}
